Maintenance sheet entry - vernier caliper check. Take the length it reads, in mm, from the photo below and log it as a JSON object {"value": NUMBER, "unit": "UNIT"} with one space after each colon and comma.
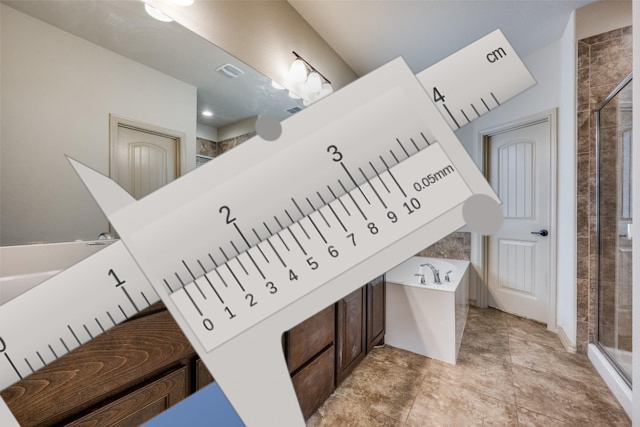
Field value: {"value": 13.9, "unit": "mm"}
